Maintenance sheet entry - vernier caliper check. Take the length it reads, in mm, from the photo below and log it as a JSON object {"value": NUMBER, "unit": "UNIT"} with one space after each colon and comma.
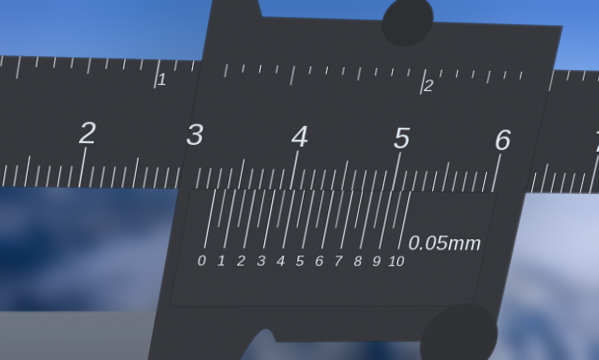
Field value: {"value": 32.8, "unit": "mm"}
